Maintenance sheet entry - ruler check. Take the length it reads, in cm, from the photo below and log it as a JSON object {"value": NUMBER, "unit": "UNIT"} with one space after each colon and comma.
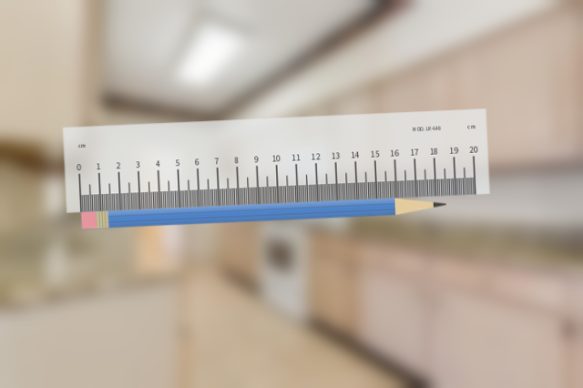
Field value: {"value": 18.5, "unit": "cm"}
